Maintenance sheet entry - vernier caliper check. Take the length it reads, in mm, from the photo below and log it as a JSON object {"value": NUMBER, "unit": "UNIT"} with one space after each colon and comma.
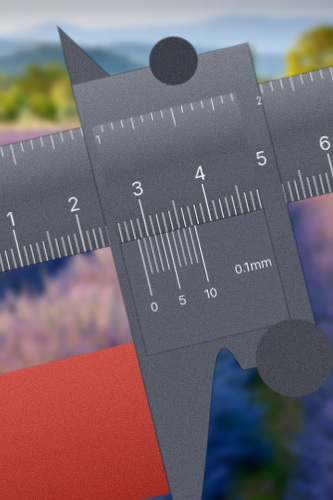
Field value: {"value": 28.4, "unit": "mm"}
